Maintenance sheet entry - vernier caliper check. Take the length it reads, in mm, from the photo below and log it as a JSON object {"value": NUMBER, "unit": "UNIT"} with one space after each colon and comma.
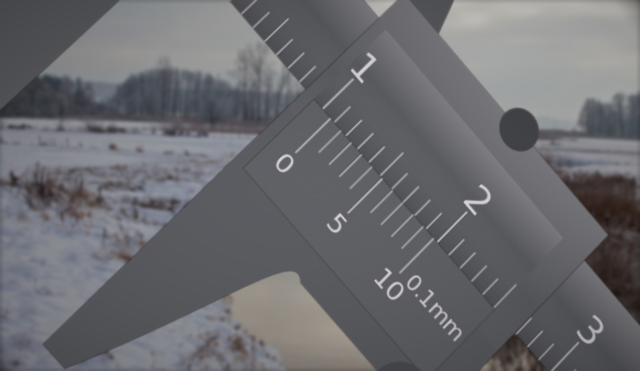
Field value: {"value": 10.7, "unit": "mm"}
